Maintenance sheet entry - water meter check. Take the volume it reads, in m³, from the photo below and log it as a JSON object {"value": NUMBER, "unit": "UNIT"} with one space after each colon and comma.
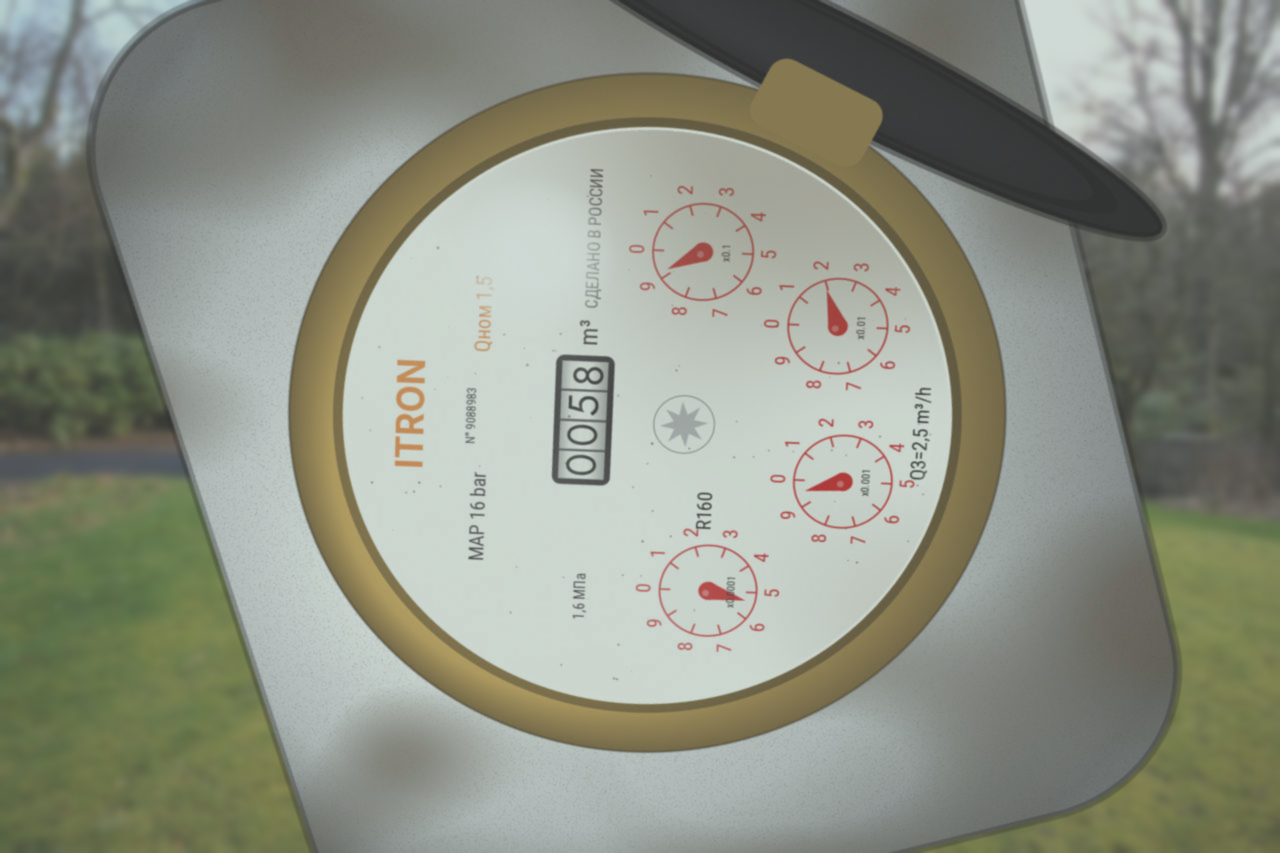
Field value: {"value": 57.9195, "unit": "m³"}
